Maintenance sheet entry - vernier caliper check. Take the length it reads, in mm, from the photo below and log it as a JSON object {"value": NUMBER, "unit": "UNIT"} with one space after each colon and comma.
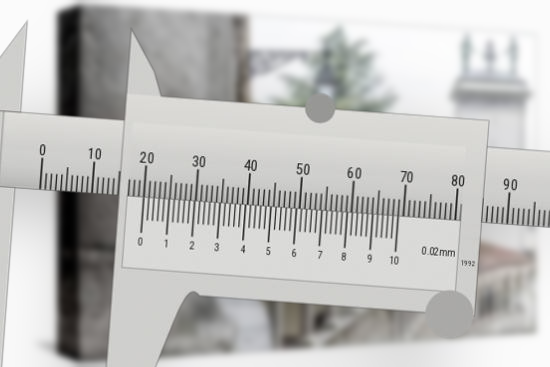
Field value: {"value": 20.0, "unit": "mm"}
